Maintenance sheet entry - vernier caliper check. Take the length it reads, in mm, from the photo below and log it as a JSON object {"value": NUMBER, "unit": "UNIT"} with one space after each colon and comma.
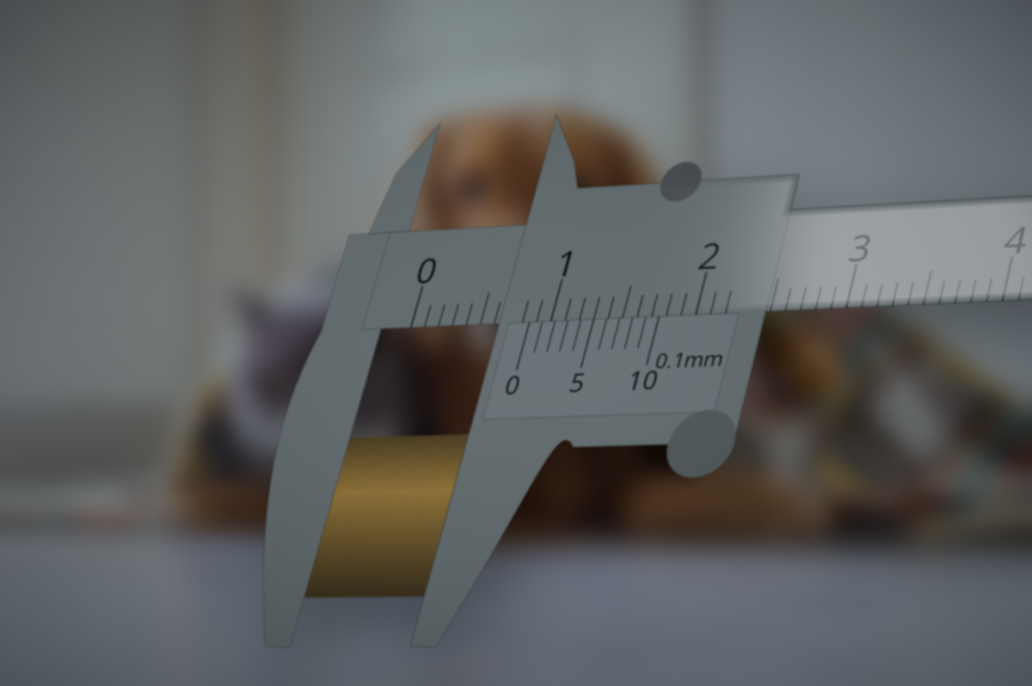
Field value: {"value": 8.5, "unit": "mm"}
